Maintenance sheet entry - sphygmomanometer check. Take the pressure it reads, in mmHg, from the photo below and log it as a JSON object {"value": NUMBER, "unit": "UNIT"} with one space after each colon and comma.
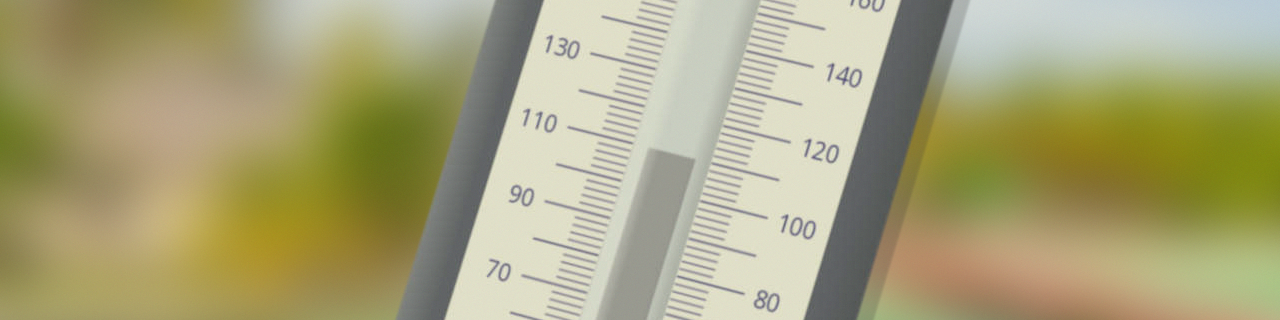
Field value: {"value": 110, "unit": "mmHg"}
